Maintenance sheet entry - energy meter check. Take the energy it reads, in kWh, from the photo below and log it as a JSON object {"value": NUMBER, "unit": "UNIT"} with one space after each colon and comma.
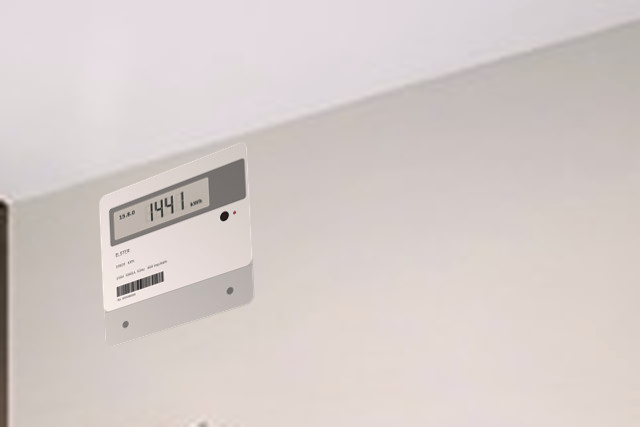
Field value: {"value": 1441, "unit": "kWh"}
